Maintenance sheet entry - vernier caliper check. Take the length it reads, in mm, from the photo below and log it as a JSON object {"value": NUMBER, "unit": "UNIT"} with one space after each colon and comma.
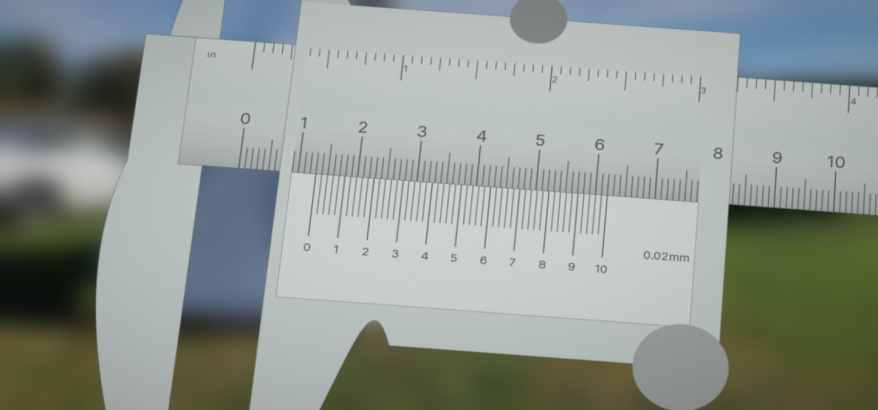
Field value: {"value": 13.0, "unit": "mm"}
